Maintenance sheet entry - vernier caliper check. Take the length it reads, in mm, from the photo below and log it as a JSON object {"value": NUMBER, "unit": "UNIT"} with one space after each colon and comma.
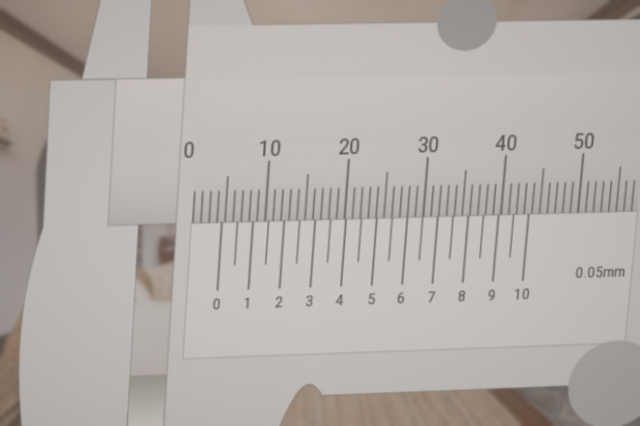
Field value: {"value": 4.6, "unit": "mm"}
